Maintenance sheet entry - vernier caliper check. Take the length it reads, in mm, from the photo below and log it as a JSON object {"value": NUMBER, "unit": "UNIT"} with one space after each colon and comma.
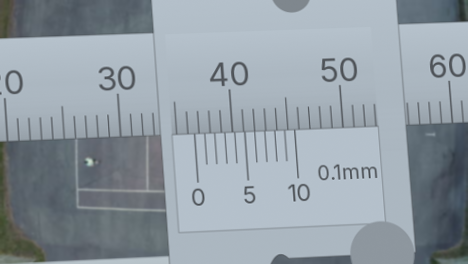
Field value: {"value": 36.6, "unit": "mm"}
